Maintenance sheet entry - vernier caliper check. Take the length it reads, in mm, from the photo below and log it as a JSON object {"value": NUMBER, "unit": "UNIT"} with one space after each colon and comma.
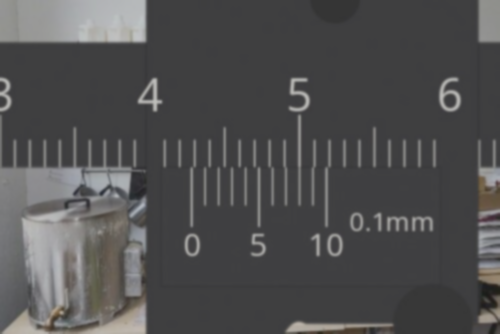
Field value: {"value": 42.8, "unit": "mm"}
